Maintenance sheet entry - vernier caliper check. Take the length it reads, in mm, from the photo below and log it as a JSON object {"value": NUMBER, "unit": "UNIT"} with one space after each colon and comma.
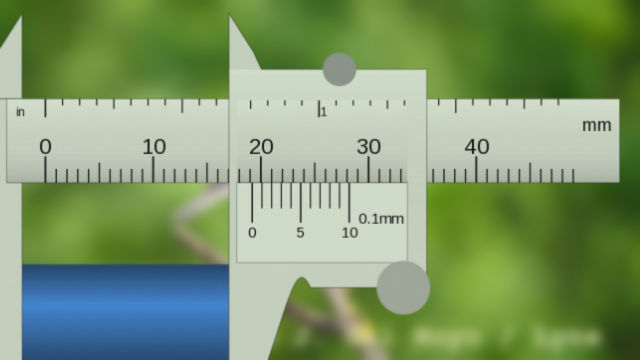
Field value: {"value": 19.2, "unit": "mm"}
